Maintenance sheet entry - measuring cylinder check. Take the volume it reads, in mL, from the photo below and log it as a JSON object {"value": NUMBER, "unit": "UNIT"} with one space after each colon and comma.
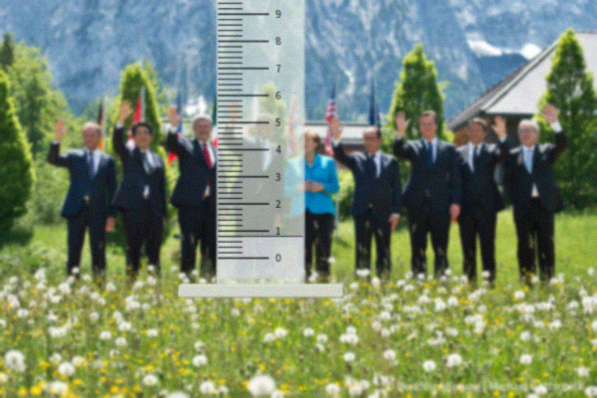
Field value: {"value": 0.8, "unit": "mL"}
